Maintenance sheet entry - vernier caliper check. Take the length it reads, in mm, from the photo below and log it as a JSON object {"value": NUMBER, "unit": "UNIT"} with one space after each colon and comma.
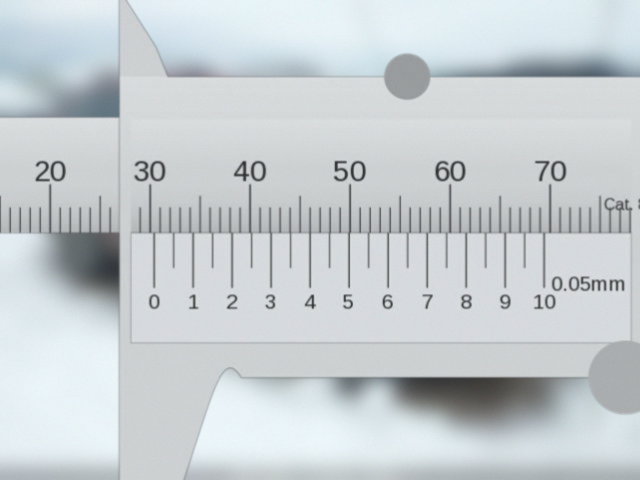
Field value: {"value": 30.4, "unit": "mm"}
